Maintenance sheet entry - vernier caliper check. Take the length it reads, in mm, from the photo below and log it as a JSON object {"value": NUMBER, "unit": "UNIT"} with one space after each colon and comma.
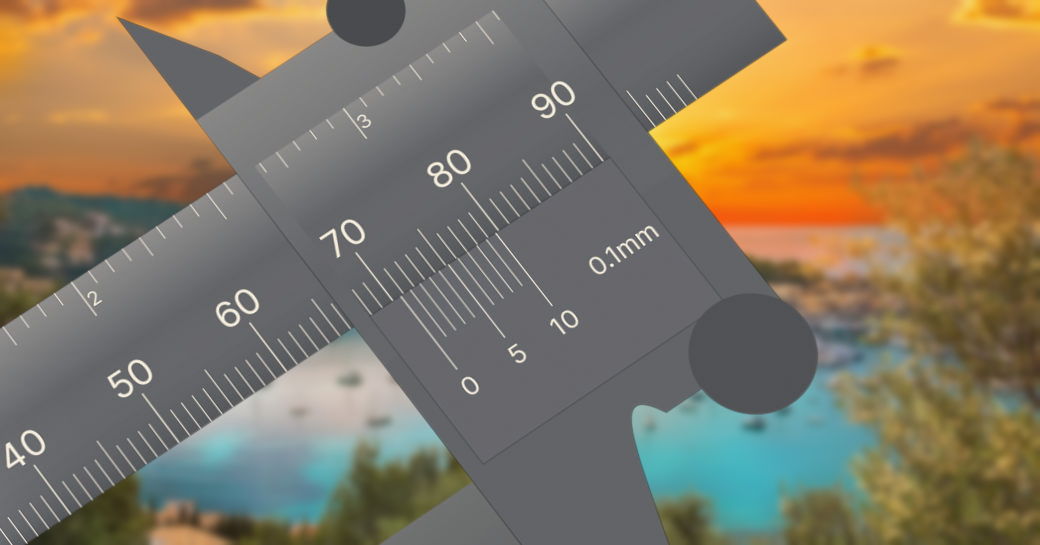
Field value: {"value": 70.7, "unit": "mm"}
